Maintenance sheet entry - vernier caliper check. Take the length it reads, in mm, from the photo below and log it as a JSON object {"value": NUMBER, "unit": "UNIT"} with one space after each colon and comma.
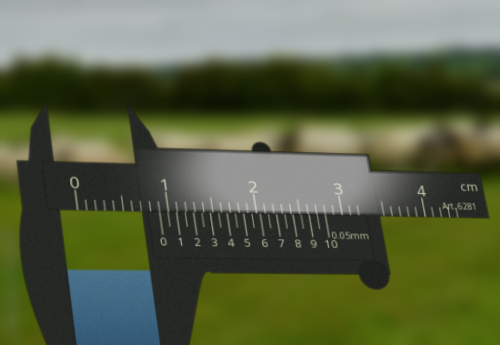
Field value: {"value": 9.0, "unit": "mm"}
